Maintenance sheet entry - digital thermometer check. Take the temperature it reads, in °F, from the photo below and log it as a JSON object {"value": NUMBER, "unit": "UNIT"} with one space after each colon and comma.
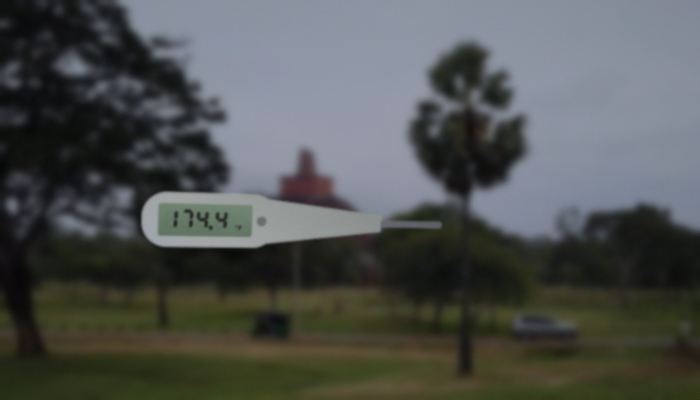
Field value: {"value": 174.4, "unit": "°F"}
